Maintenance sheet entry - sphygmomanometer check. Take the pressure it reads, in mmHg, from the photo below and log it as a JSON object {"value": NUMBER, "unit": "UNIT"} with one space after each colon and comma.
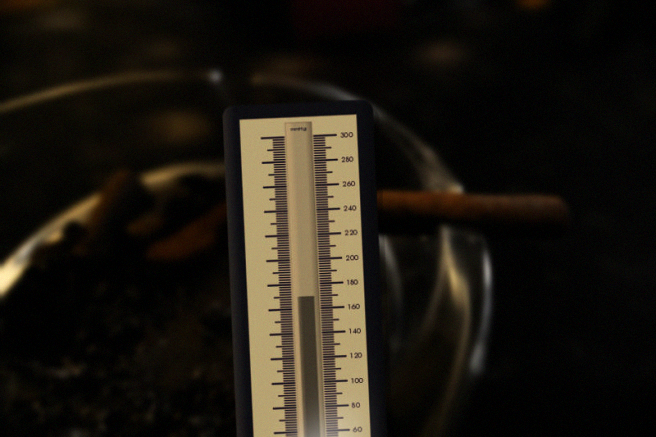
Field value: {"value": 170, "unit": "mmHg"}
